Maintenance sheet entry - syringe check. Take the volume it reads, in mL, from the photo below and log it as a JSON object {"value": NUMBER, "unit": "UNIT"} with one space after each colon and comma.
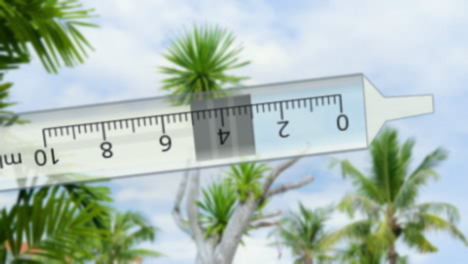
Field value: {"value": 3, "unit": "mL"}
